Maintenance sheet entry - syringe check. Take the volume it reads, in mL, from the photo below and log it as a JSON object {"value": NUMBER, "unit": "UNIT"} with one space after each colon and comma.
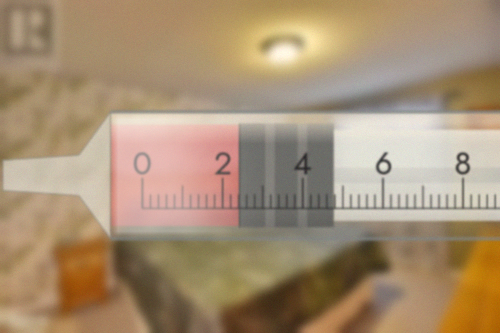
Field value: {"value": 2.4, "unit": "mL"}
